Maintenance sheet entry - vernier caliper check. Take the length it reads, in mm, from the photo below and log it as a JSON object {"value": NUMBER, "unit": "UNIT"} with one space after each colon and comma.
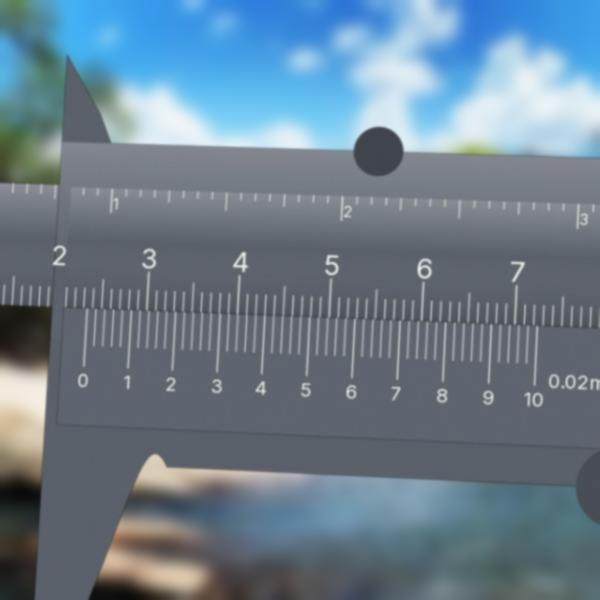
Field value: {"value": 23.4, "unit": "mm"}
